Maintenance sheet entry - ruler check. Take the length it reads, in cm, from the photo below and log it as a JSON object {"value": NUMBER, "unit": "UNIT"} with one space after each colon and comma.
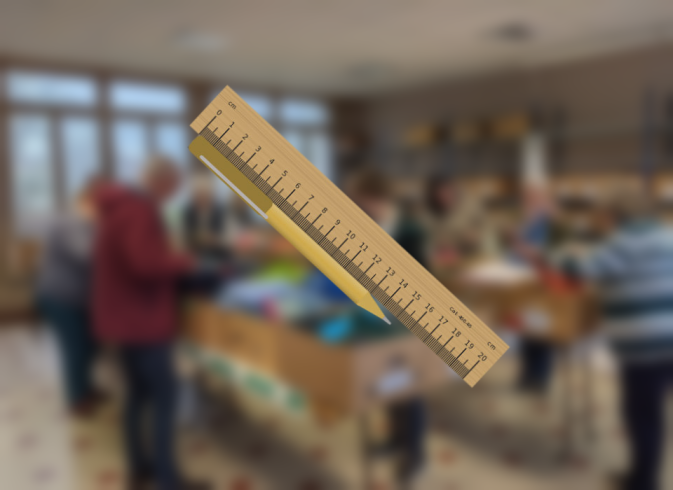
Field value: {"value": 15, "unit": "cm"}
